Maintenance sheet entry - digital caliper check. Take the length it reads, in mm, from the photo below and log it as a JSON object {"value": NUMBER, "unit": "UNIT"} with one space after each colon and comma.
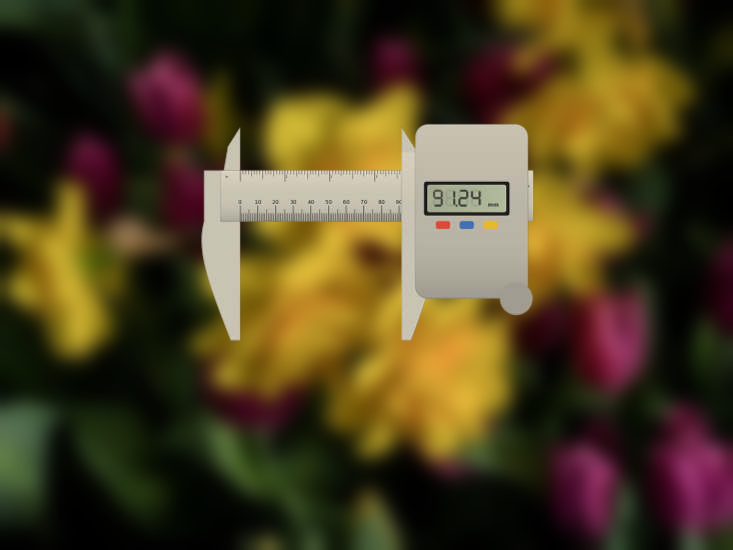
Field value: {"value": 91.24, "unit": "mm"}
